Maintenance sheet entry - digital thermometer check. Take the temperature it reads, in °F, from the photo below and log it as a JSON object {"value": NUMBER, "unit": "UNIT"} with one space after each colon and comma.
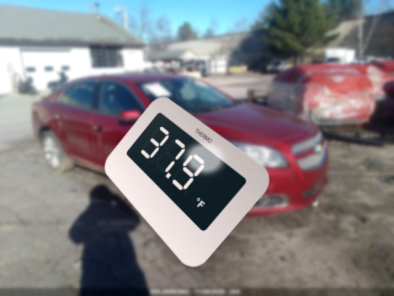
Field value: {"value": 37.9, "unit": "°F"}
